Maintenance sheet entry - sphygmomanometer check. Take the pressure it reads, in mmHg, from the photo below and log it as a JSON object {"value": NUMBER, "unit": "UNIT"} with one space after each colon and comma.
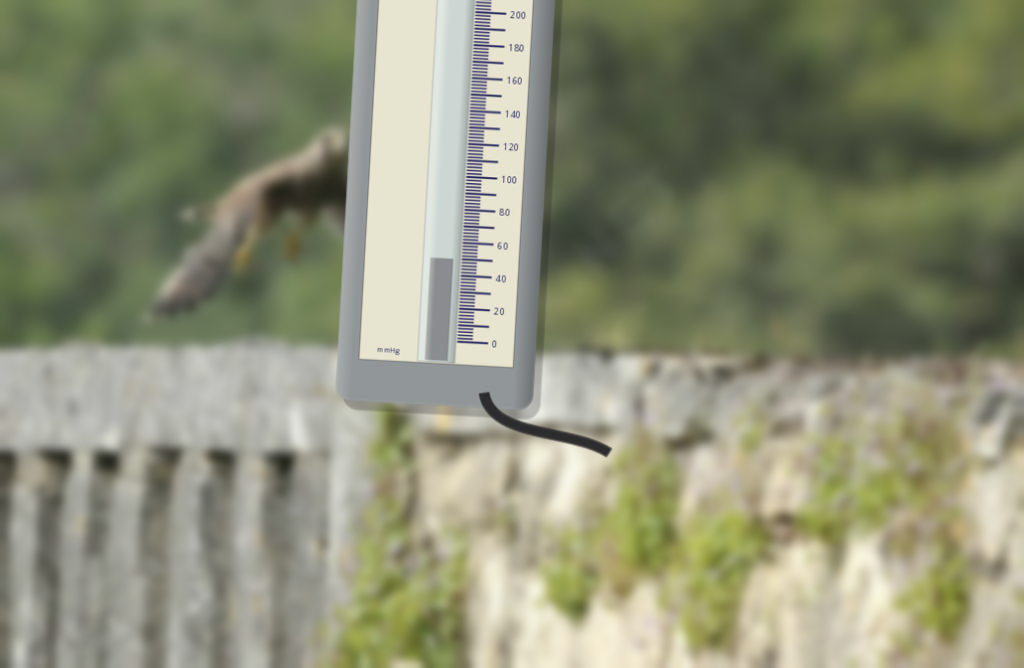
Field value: {"value": 50, "unit": "mmHg"}
